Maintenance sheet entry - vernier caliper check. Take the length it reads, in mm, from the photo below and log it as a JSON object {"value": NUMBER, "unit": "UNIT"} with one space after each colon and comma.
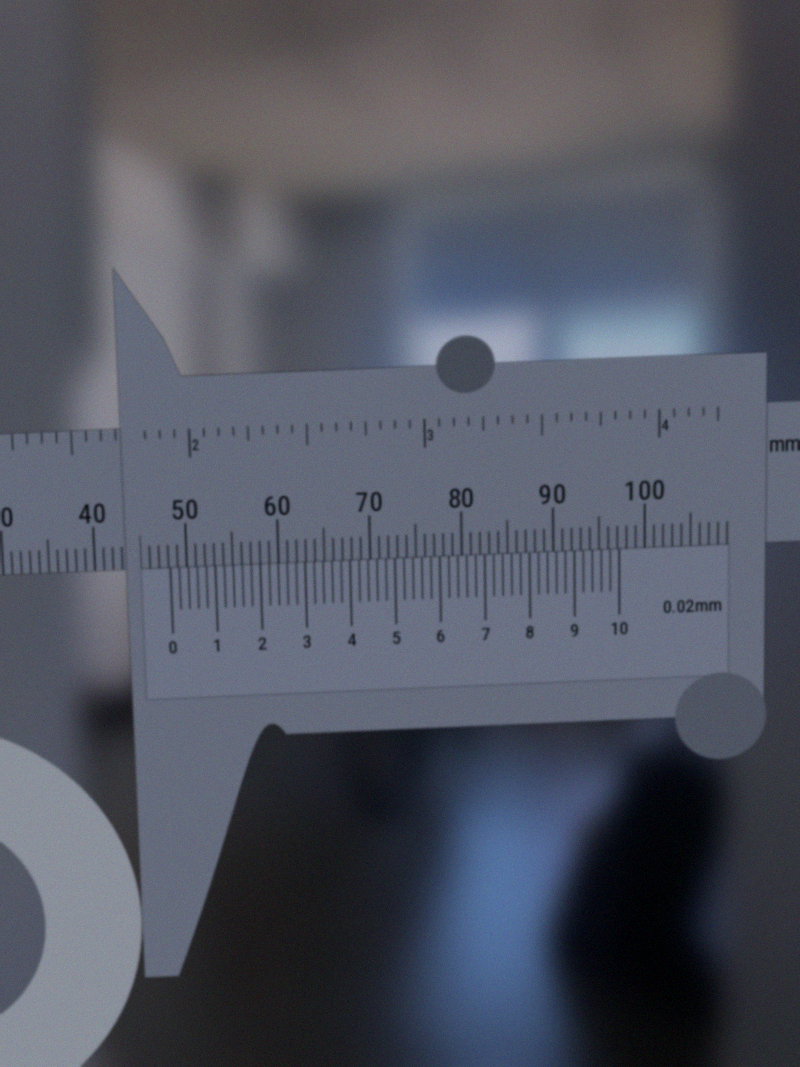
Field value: {"value": 48.2, "unit": "mm"}
